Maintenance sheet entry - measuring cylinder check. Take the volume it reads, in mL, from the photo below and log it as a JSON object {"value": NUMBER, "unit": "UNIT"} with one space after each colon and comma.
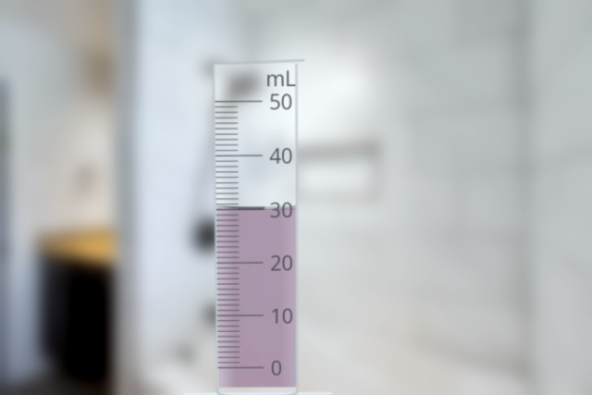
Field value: {"value": 30, "unit": "mL"}
